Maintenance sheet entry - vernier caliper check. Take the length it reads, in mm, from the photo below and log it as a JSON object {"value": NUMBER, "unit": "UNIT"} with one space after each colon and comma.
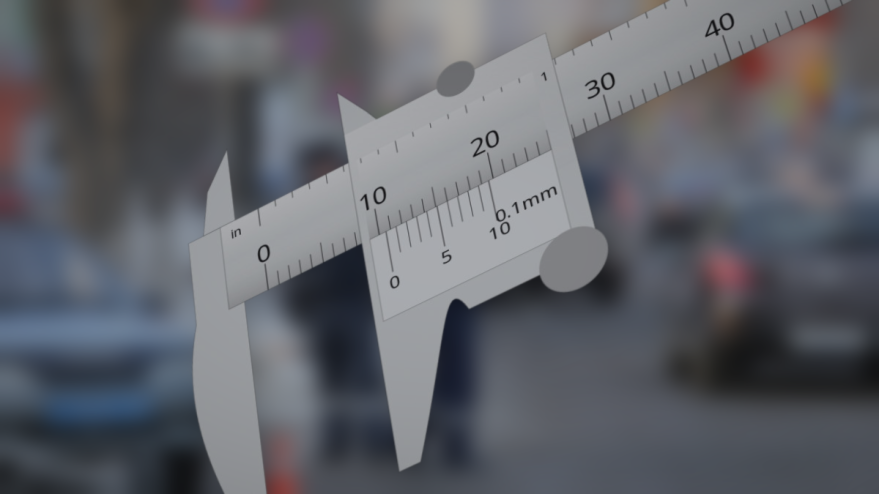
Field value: {"value": 10.6, "unit": "mm"}
